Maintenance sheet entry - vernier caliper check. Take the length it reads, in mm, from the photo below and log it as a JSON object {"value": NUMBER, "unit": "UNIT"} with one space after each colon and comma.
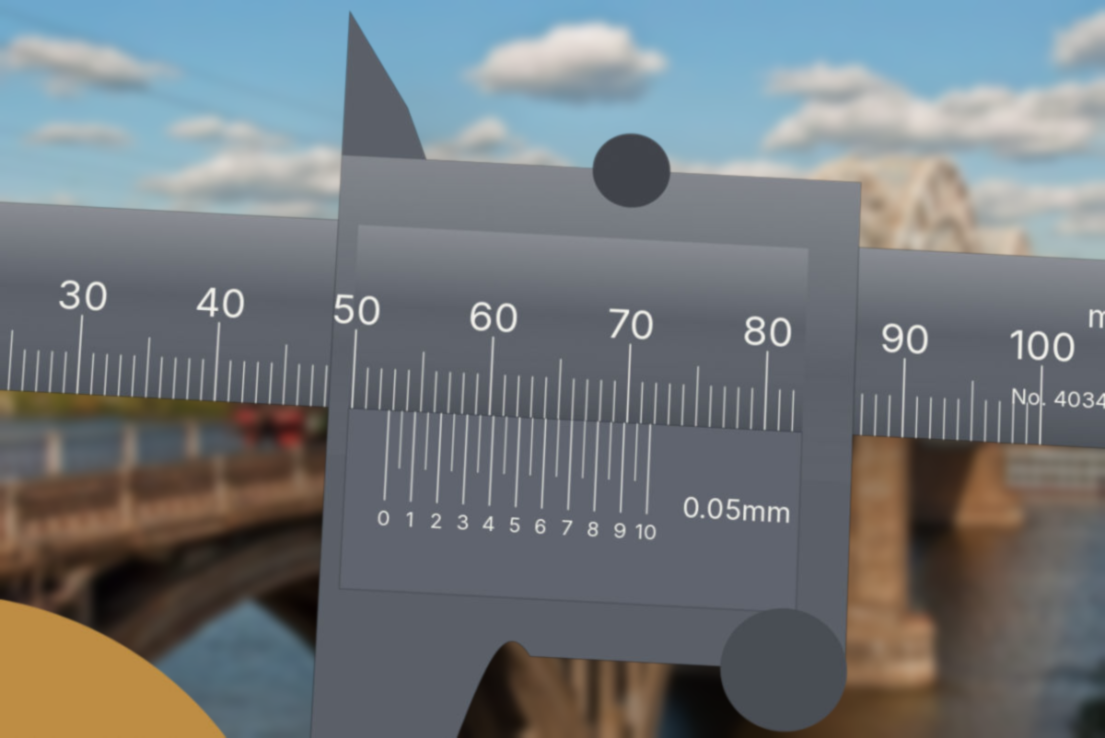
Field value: {"value": 52.7, "unit": "mm"}
